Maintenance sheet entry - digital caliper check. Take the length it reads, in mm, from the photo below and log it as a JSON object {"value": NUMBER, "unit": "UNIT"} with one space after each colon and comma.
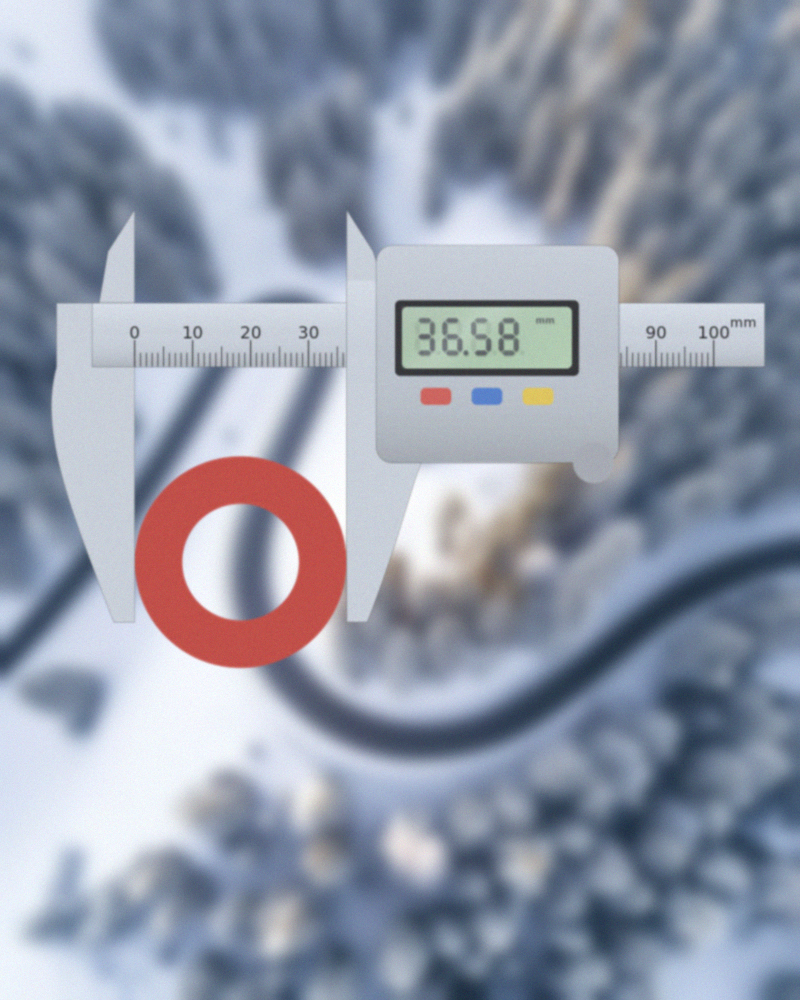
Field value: {"value": 36.58, "unit": "mm"}
